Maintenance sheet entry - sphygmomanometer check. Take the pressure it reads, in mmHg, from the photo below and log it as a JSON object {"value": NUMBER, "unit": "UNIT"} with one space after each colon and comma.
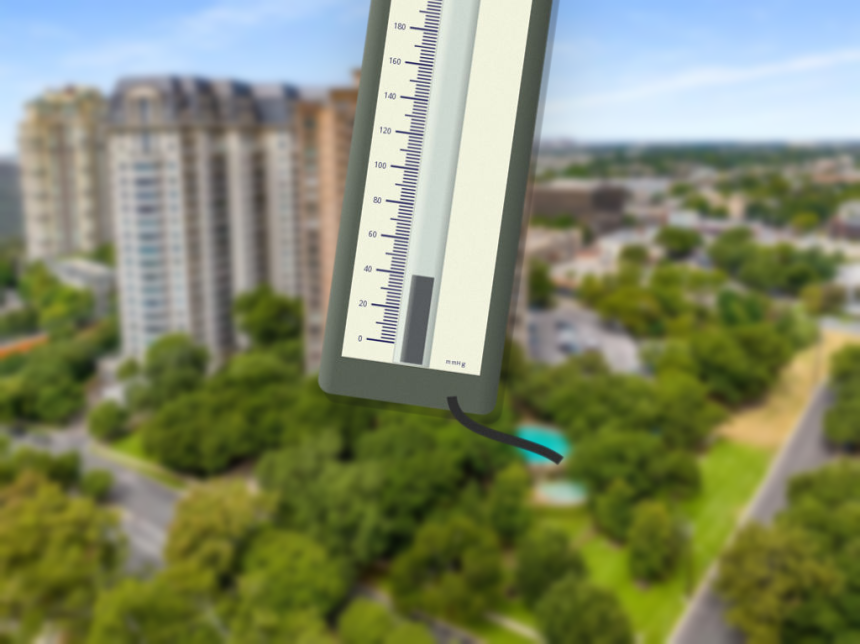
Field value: {"value": 40, "unit": "mmHg"}
